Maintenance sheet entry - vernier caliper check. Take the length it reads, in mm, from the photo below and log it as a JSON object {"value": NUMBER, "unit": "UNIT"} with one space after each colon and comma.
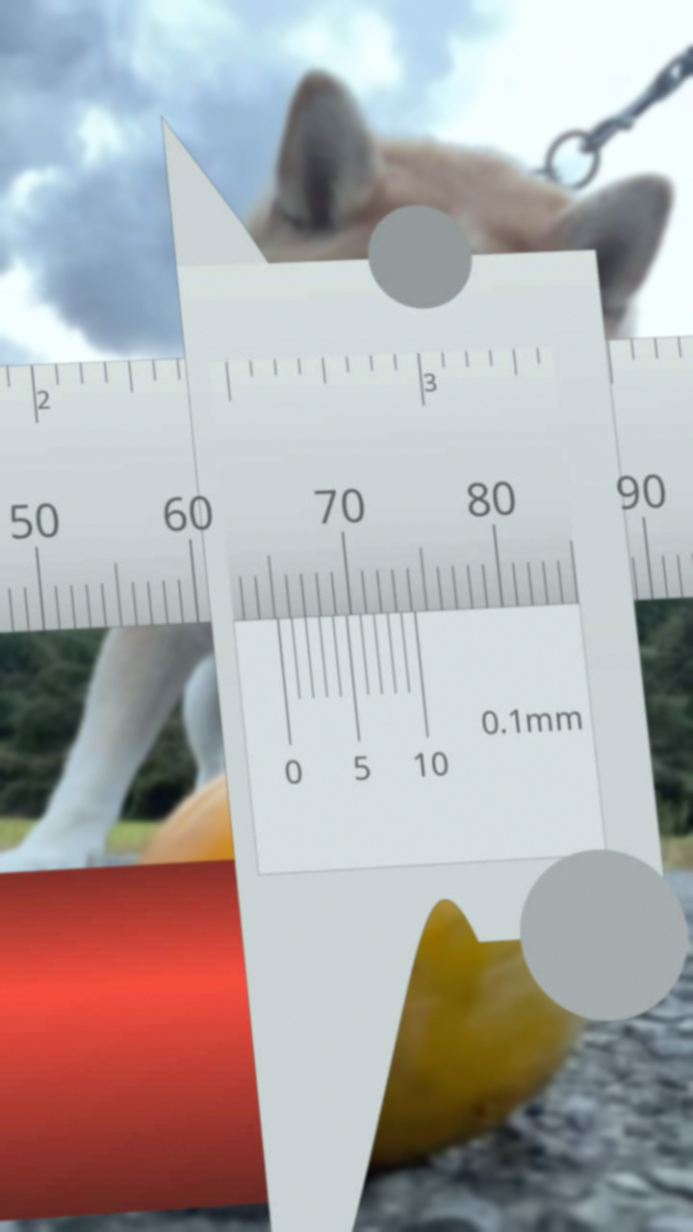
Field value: {"value": 65.2, "unit": "mm"}
